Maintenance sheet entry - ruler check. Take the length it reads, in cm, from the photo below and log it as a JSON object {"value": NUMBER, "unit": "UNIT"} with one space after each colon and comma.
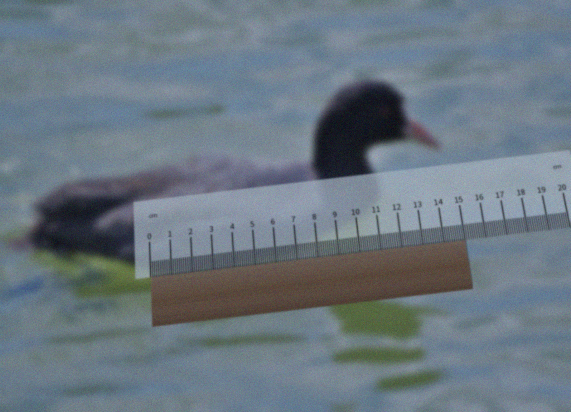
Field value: {"value": 15, "unit": "cm"}
